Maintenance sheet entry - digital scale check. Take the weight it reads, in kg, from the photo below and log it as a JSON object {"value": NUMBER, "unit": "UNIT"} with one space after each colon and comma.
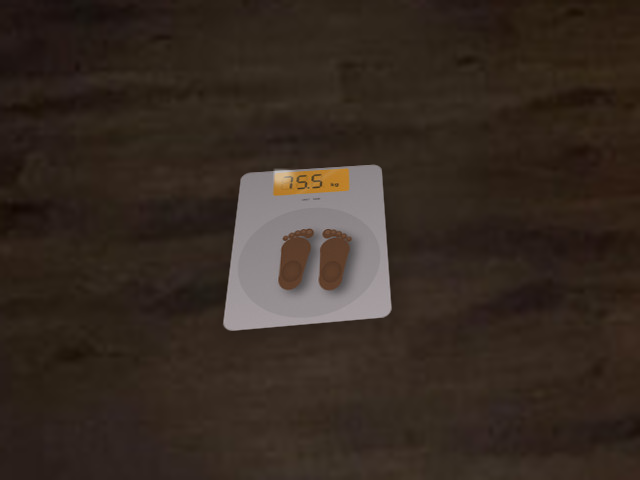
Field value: {"value": 75.5, "unit": "kg"}
